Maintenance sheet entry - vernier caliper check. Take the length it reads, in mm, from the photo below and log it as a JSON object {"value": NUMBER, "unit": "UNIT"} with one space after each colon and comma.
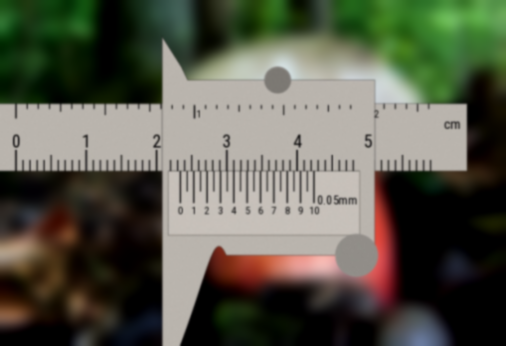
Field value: {"value": 23.4, "unit": "mm"}
